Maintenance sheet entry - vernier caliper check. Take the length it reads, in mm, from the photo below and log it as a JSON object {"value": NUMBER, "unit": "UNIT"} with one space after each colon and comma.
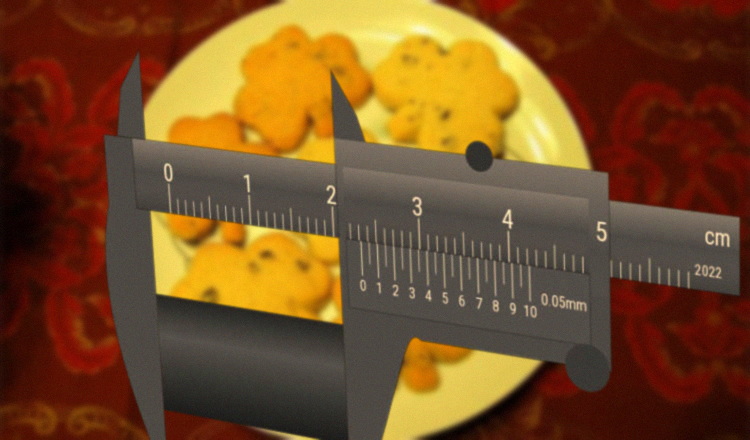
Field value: {"value": 23.2, "unit": "mm"}
